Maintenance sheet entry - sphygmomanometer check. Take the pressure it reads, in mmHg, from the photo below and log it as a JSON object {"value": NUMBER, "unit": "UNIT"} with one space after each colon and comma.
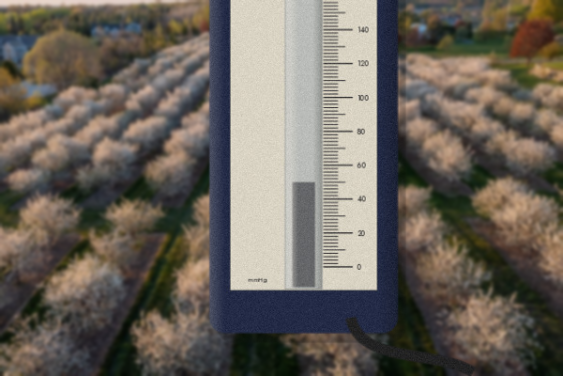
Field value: {"value": 50, "unit": "mmHg"}
